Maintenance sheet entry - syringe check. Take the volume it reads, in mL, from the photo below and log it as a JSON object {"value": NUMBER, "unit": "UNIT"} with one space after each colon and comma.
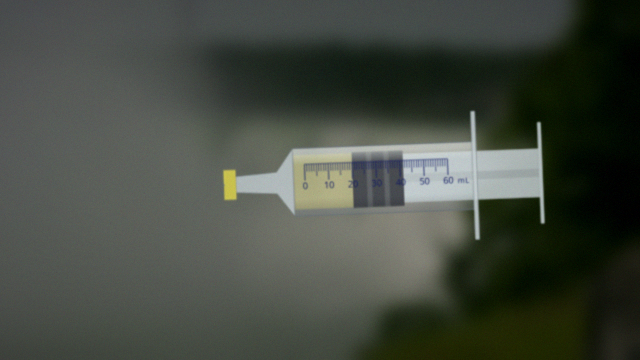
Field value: {"value": 20, "unit": "mL"}
